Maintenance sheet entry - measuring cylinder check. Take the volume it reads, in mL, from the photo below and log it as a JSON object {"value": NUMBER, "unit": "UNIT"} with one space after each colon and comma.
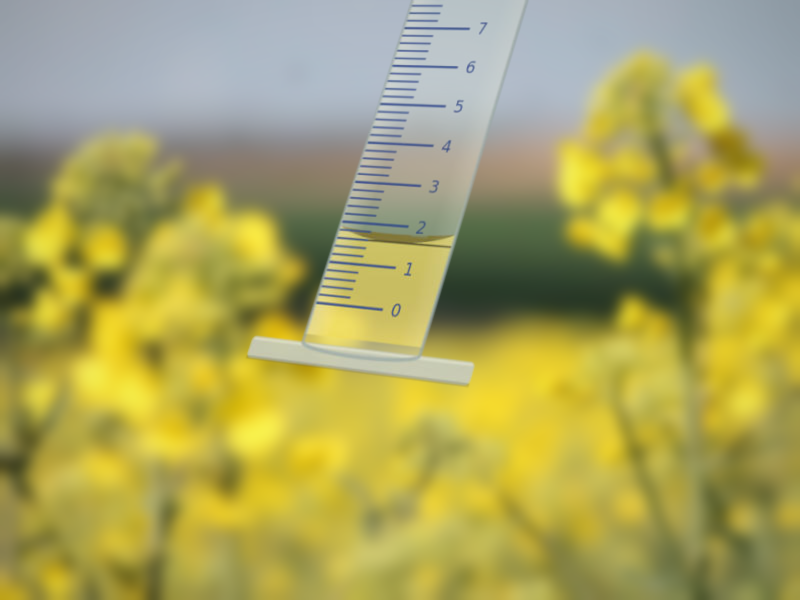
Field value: {"value": 1.6, "unit": "mL"}
